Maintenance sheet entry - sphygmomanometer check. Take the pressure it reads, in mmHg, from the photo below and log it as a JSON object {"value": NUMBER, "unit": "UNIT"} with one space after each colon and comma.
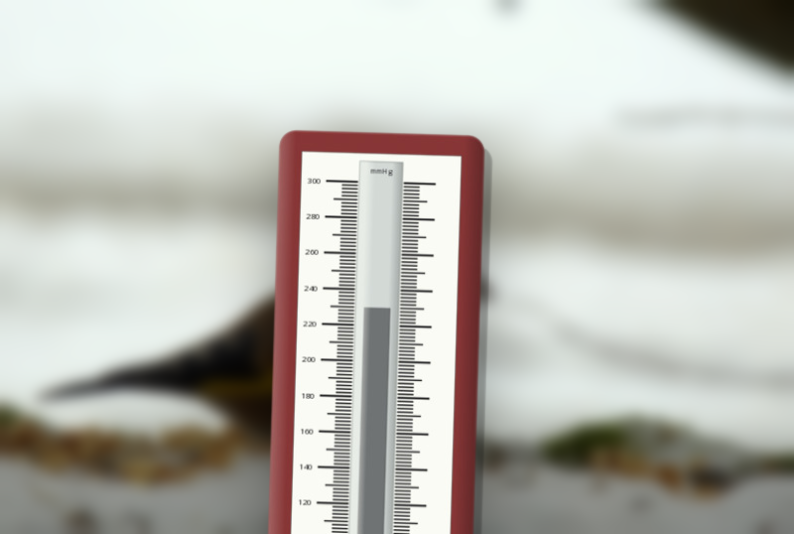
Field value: {"value": 230, "unit": "mmHg"}
